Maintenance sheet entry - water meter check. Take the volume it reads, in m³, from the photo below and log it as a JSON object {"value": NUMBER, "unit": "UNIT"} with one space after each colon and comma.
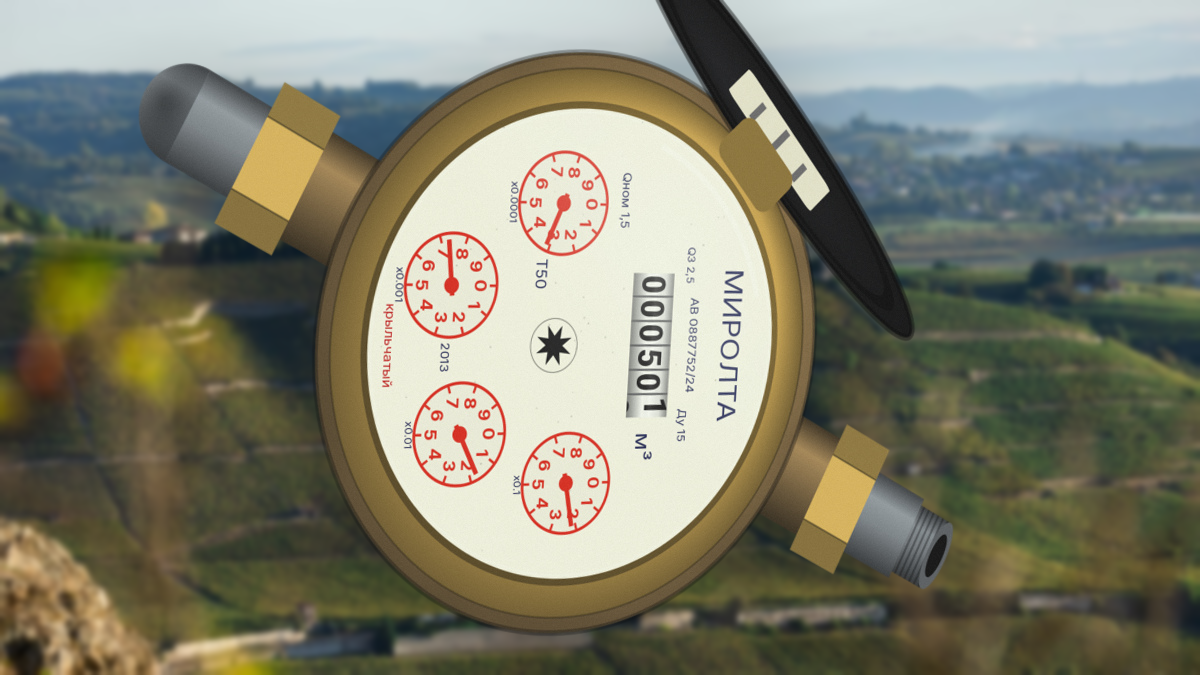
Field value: {"value": 501.2173, "unit": "m³"}
